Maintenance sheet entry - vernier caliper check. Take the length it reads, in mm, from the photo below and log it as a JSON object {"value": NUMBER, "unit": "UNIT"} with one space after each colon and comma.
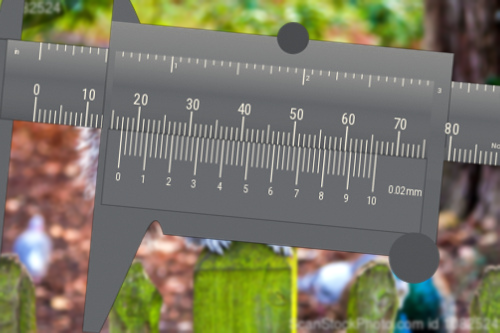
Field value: {"value": 17.0, "unit": "mm"}
